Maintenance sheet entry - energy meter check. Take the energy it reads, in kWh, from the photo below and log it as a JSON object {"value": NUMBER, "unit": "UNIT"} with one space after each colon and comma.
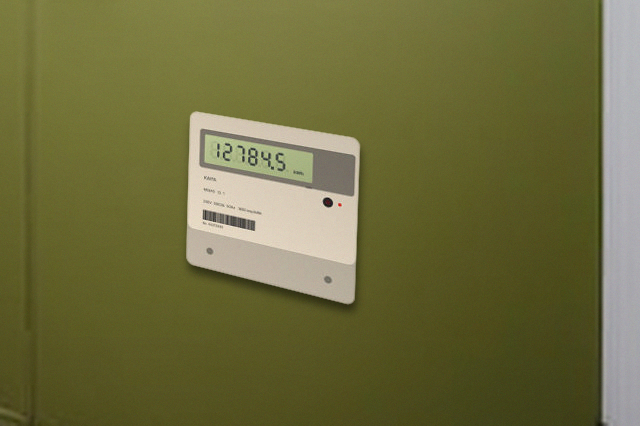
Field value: {"value": 12784.5, "unit": "kWh"}
